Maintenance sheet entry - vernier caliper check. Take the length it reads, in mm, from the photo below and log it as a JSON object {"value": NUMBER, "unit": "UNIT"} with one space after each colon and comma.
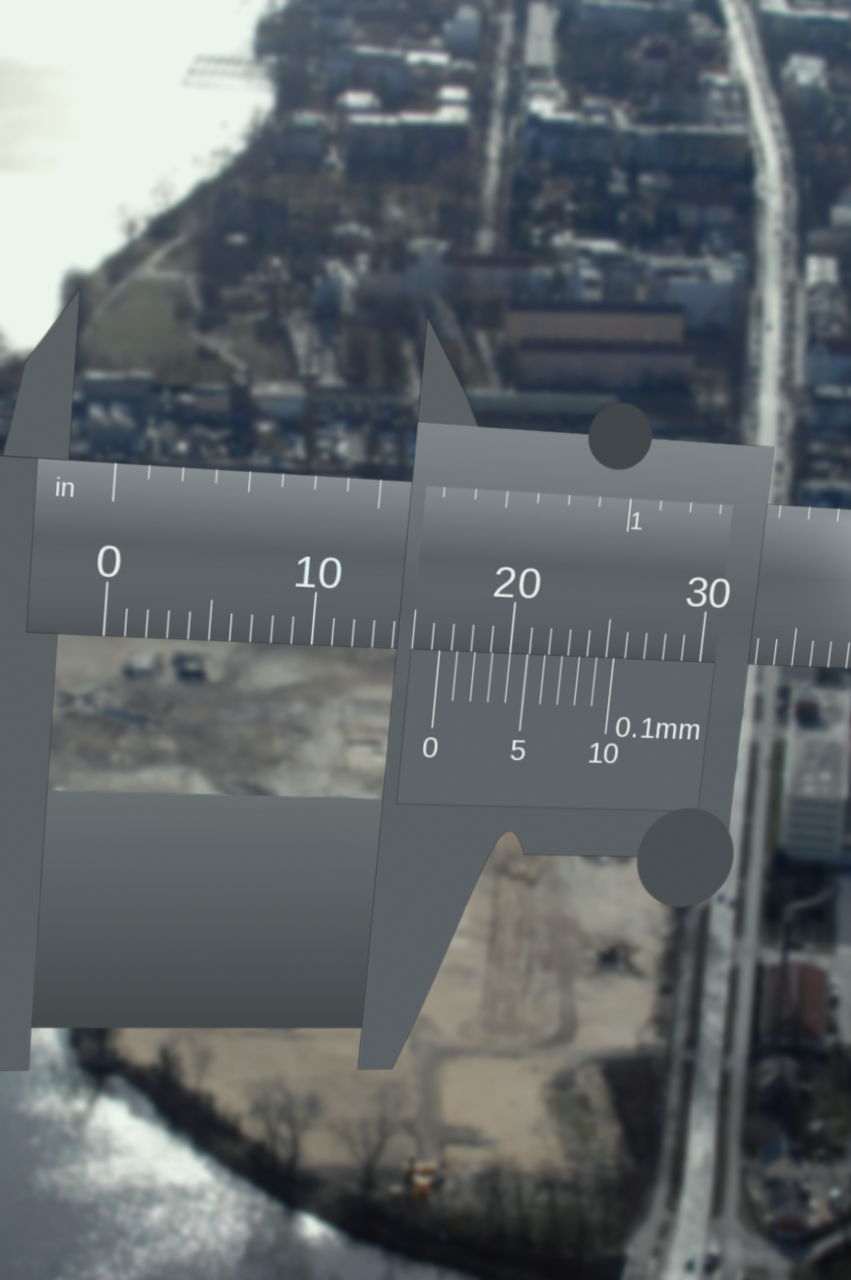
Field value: {"value": 16.4, "unit": "mm"}
